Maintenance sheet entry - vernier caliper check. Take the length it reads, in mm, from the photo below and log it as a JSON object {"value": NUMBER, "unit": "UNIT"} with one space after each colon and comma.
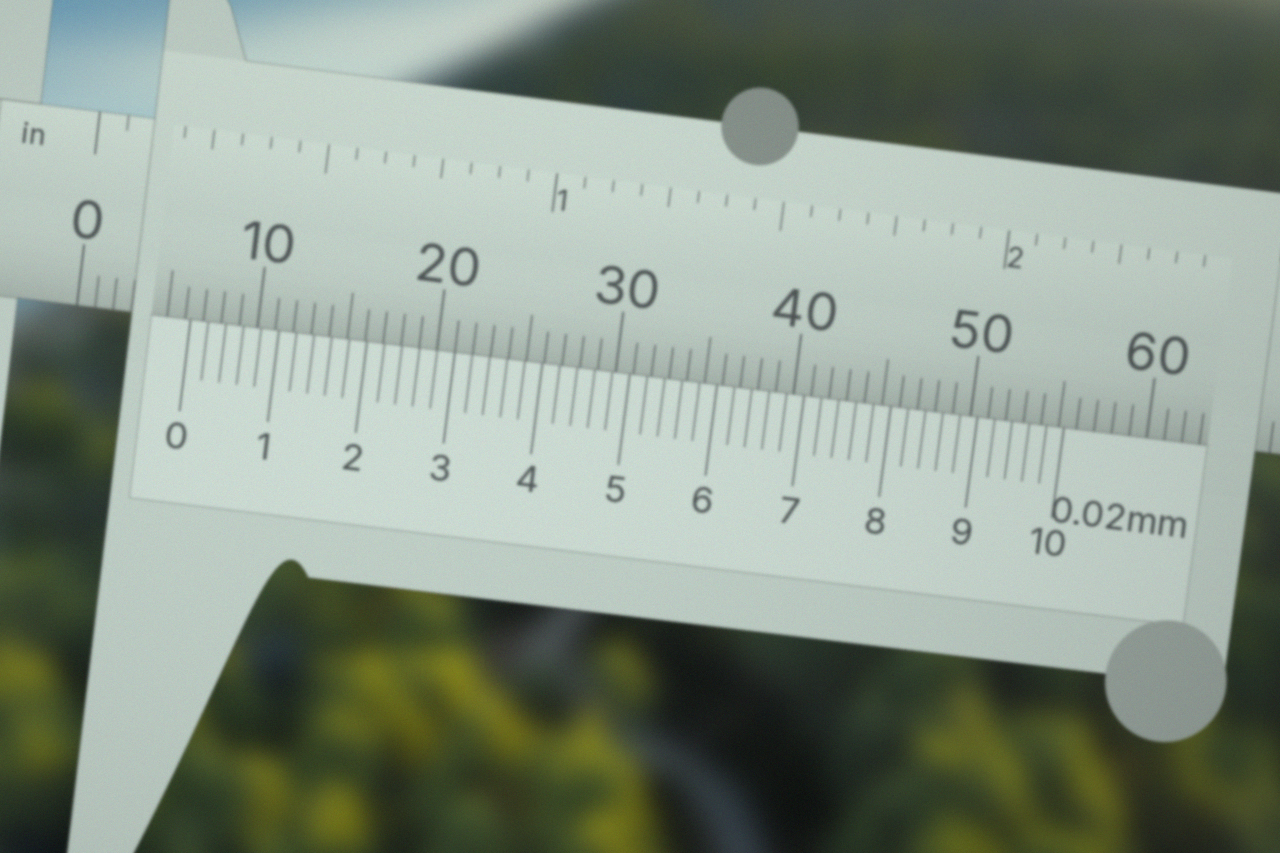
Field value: {"value": 6.3, "unit": "mm"}
